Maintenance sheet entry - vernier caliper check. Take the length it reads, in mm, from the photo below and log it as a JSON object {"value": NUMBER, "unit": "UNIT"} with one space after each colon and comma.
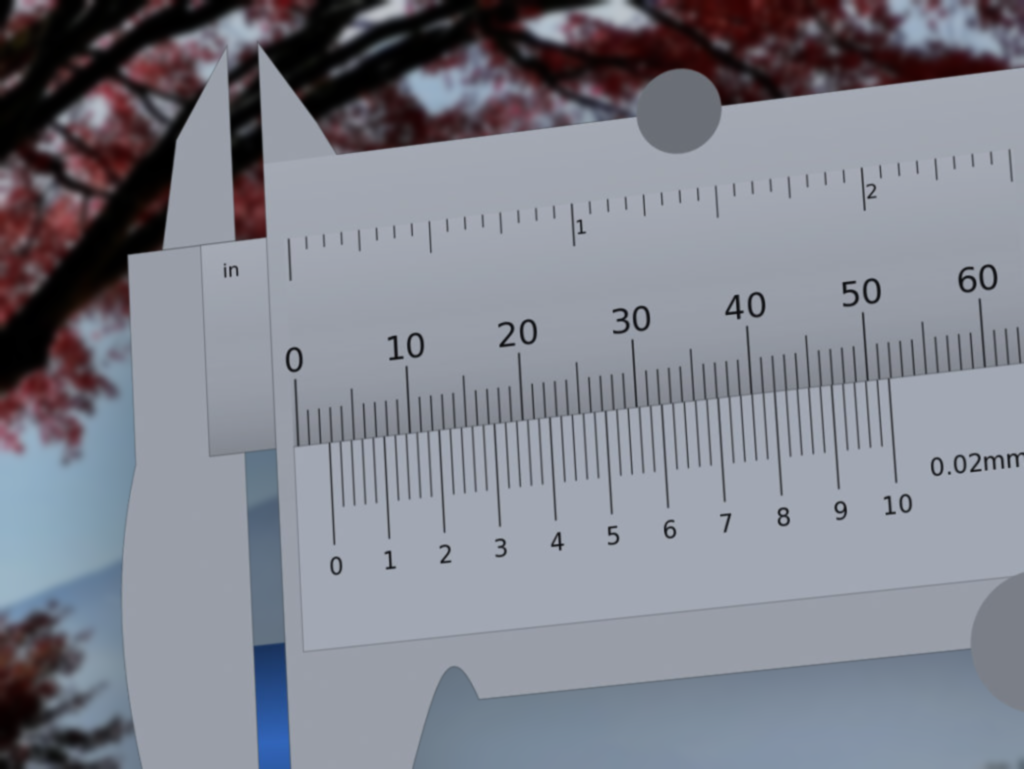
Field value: {"value": 2.8, "unit": "mm"}
